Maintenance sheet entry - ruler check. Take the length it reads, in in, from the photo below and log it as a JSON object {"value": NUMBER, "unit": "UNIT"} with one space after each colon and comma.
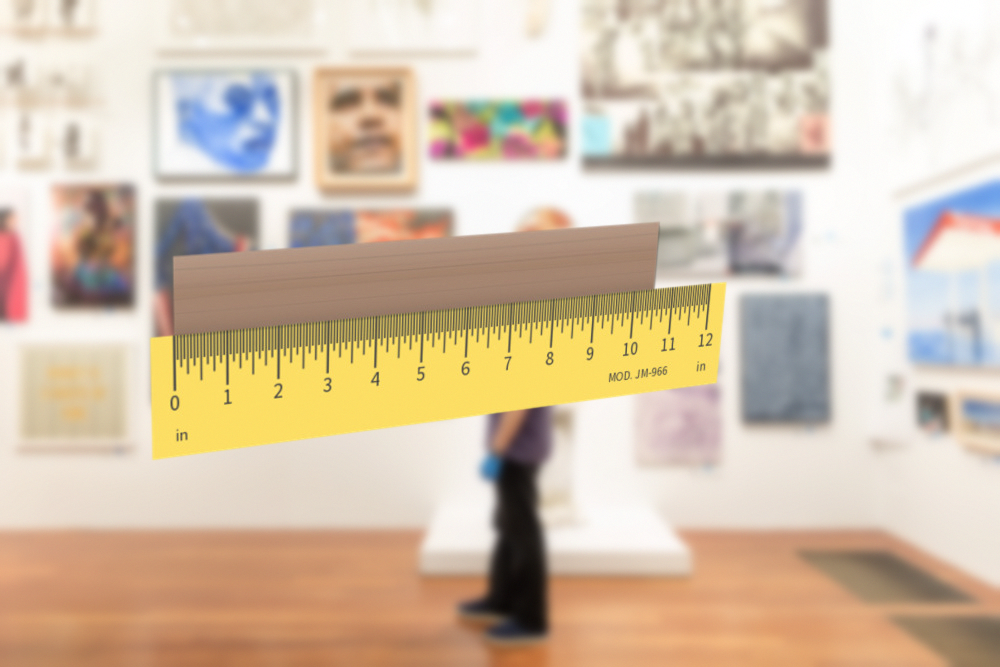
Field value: {"value": 10.5, "unit": "in"}
